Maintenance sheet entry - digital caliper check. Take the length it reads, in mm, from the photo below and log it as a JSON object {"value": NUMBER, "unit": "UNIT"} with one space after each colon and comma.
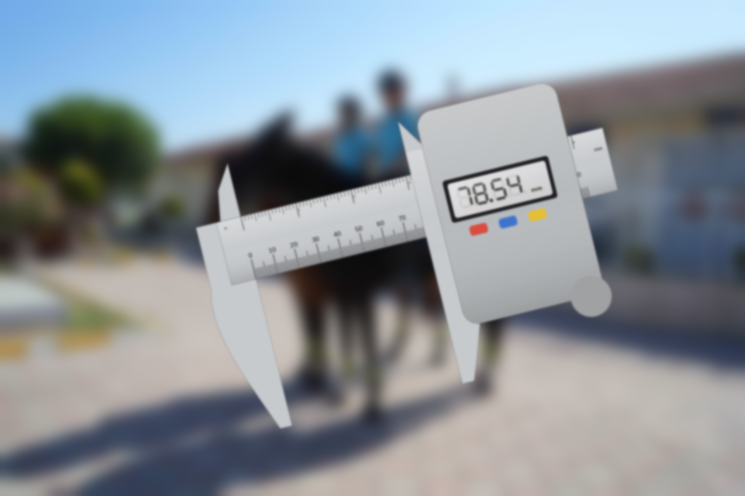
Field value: {"value": 78.54, "unit": "mm"}
